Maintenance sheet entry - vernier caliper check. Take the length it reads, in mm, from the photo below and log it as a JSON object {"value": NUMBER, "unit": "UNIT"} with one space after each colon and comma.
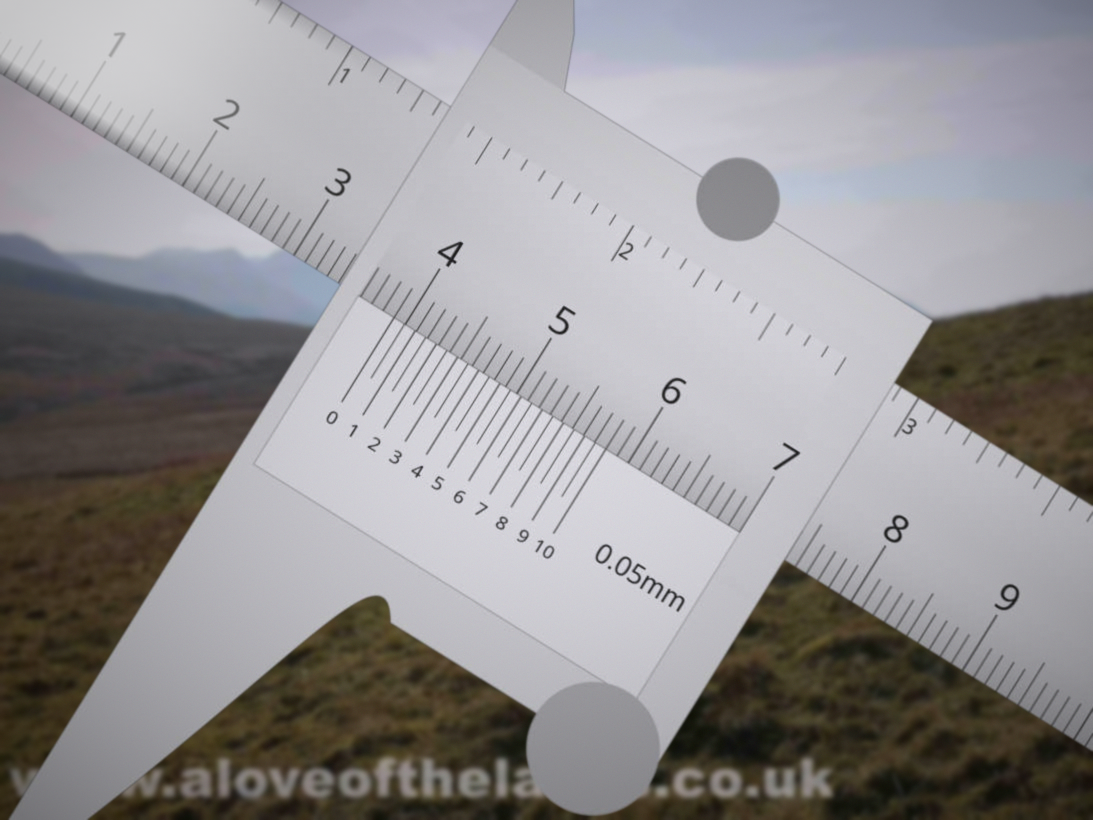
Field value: {"value": 39.0, "unit": "mm"}
